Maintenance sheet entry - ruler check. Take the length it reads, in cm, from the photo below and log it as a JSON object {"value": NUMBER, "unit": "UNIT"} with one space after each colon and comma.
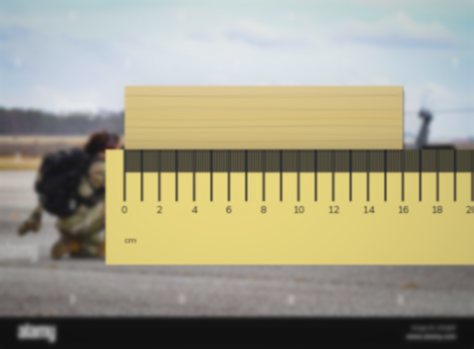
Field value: {"value": 16, "unit": "cm"}
